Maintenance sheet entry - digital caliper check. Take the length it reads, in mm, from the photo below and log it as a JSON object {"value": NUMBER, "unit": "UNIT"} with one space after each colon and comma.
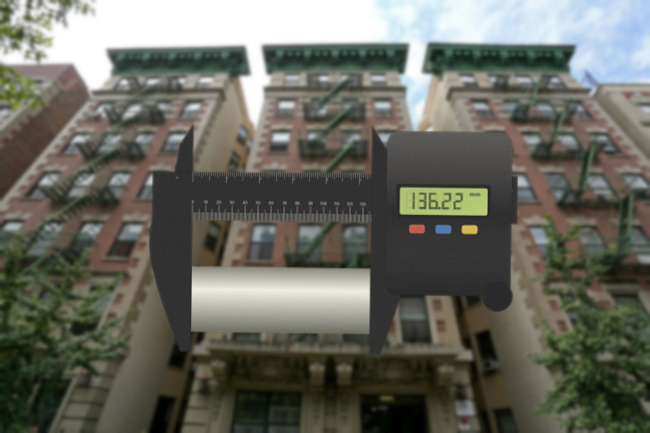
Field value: {"value": 136.22, "unit": "mm"}
